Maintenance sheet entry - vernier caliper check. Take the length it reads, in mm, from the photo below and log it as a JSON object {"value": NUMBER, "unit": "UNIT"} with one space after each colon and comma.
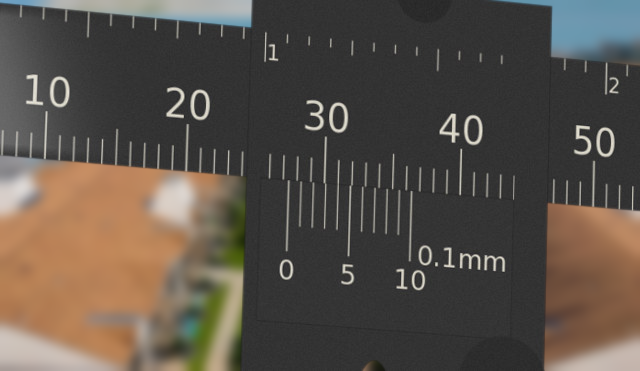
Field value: {"value": 27.4, "unit": "mm"}
